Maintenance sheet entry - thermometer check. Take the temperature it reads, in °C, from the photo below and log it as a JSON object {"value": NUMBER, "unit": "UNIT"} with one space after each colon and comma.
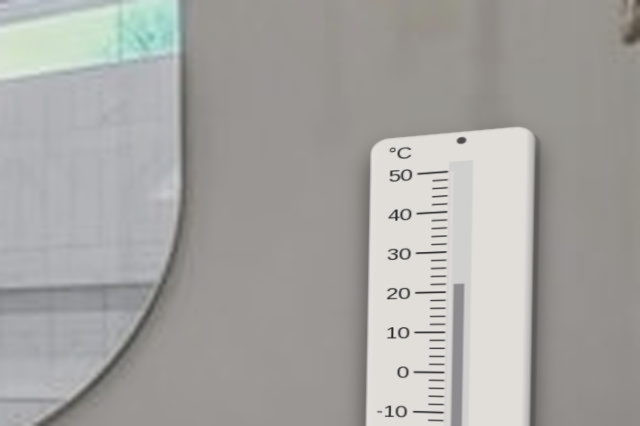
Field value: {"value": 22, "unit": "°C"}
